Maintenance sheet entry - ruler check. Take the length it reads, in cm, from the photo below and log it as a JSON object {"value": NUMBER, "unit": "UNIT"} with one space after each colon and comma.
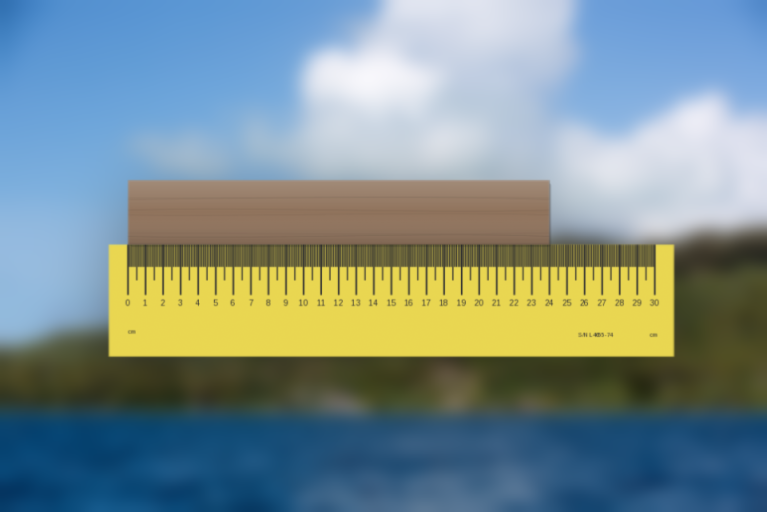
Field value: {"value": 24, "unit": "cm"}
